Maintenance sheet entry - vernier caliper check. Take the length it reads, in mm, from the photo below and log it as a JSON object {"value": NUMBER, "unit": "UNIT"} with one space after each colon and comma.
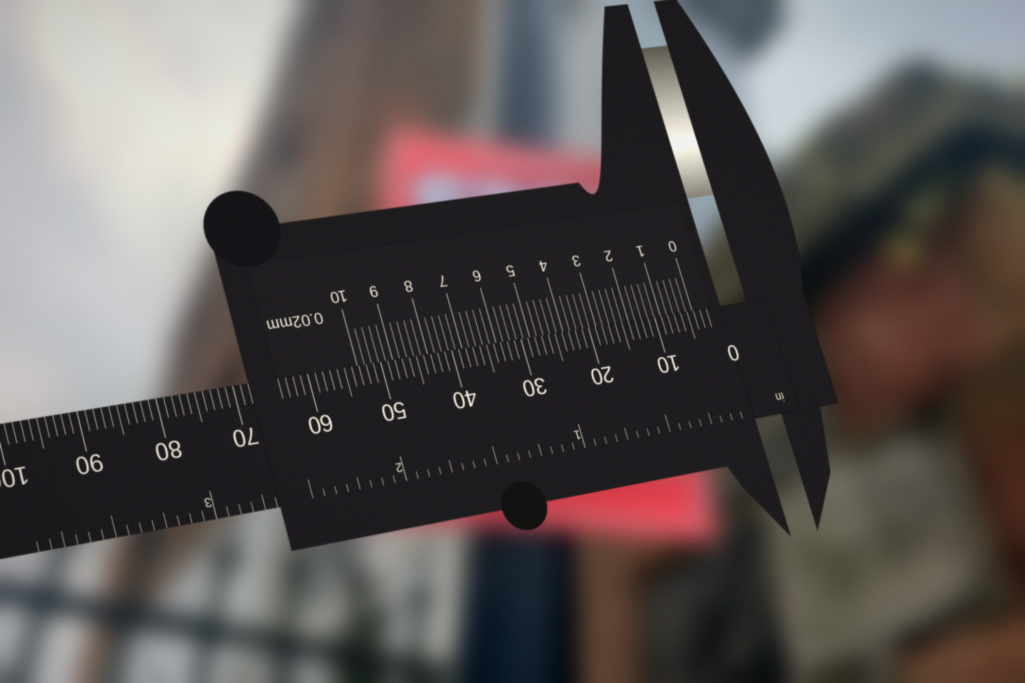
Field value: {"value": 4.2, "unit": "mm"}
